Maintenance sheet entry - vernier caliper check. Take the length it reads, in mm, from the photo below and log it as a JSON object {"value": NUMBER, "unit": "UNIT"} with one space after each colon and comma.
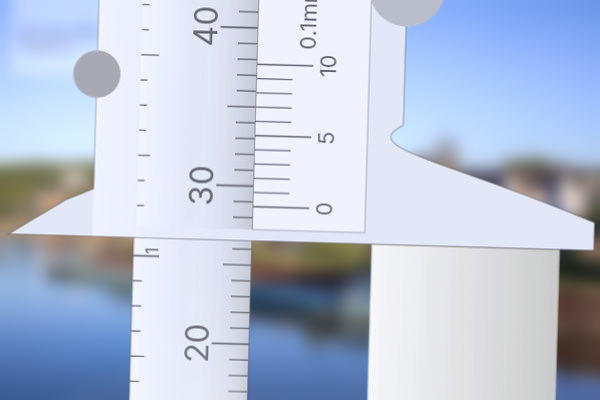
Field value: {"value": 28.7, "unit": "mm"}
